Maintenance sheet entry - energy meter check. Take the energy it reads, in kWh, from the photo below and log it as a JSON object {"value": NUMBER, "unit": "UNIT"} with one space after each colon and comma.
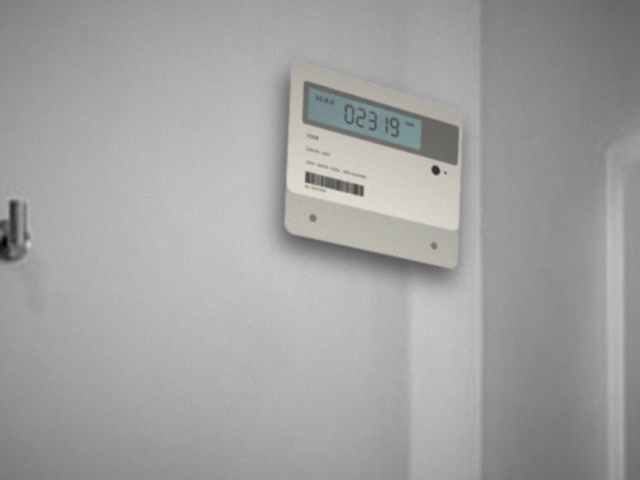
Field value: {"value": 2319, "unit": "kWh"}
